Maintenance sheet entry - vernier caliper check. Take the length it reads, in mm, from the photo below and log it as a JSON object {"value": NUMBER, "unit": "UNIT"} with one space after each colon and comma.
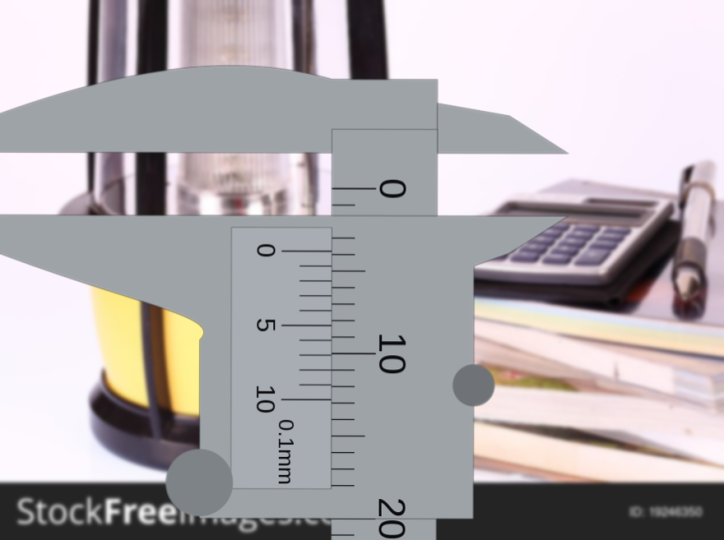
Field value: {"value": 3.8, "unit": "mm"}
